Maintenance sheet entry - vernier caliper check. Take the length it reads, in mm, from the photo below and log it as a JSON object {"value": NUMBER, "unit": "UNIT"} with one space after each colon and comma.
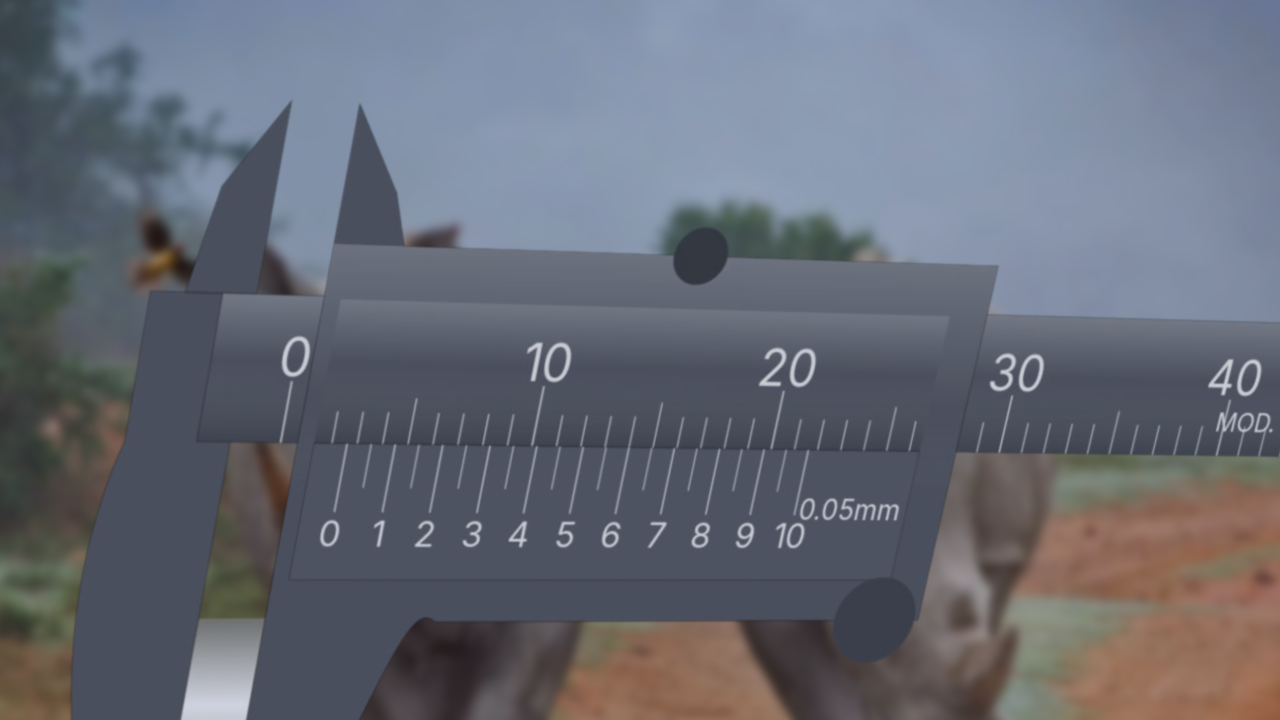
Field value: {"value": 2.6, "unit": "mm"}
